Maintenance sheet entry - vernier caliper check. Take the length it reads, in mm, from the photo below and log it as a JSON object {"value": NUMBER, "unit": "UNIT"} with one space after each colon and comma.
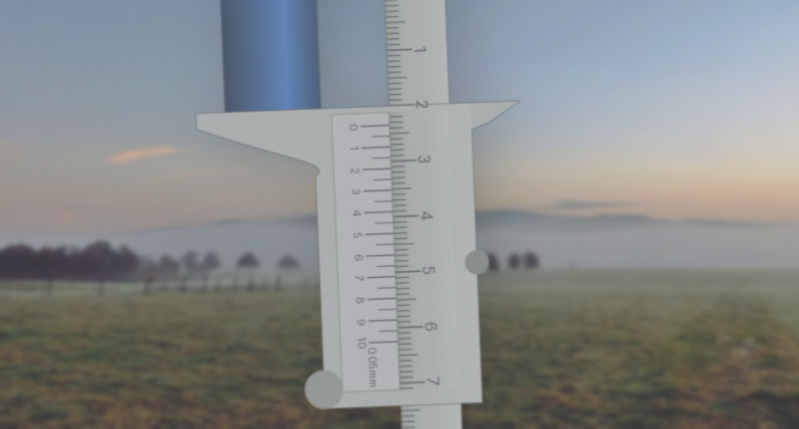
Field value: {"value": 23.5, "unit": "mm"}
